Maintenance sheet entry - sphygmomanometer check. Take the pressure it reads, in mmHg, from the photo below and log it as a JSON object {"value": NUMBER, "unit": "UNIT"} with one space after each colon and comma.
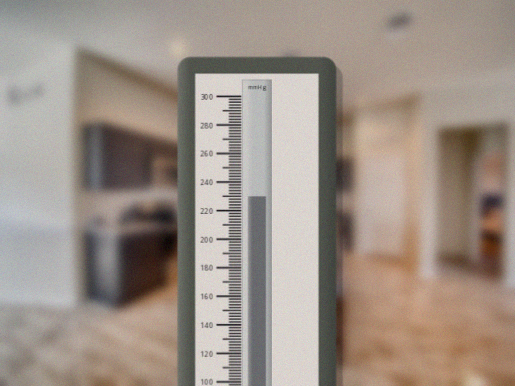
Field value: {"value": 230, "unit": "mmHg"}
